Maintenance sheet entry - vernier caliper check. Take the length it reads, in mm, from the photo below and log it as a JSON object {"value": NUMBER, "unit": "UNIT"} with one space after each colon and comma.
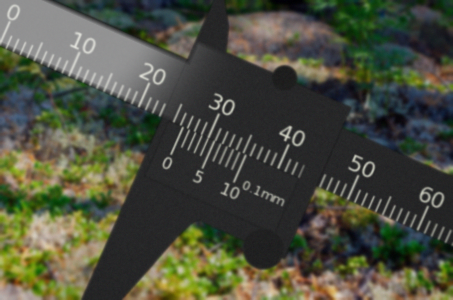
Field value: {"value": 26.4, "unit": "mm"}
